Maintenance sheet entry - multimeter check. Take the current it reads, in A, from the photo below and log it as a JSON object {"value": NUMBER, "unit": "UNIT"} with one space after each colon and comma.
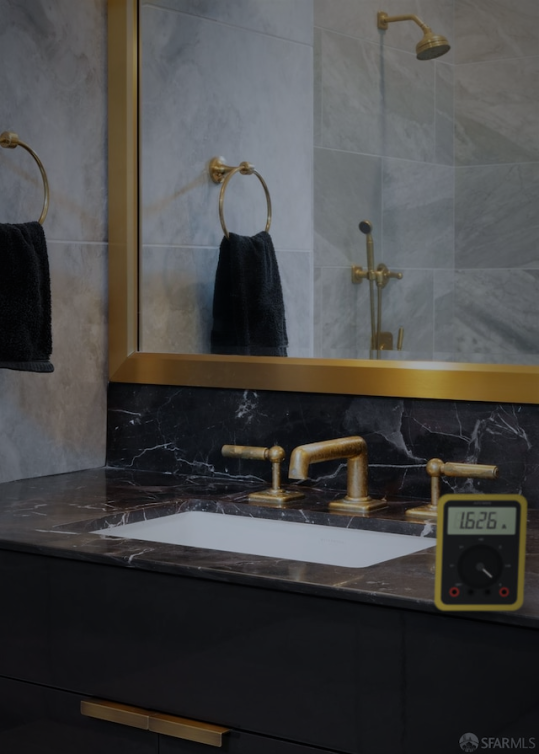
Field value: {"value": 1.626, "unit": "A"}
